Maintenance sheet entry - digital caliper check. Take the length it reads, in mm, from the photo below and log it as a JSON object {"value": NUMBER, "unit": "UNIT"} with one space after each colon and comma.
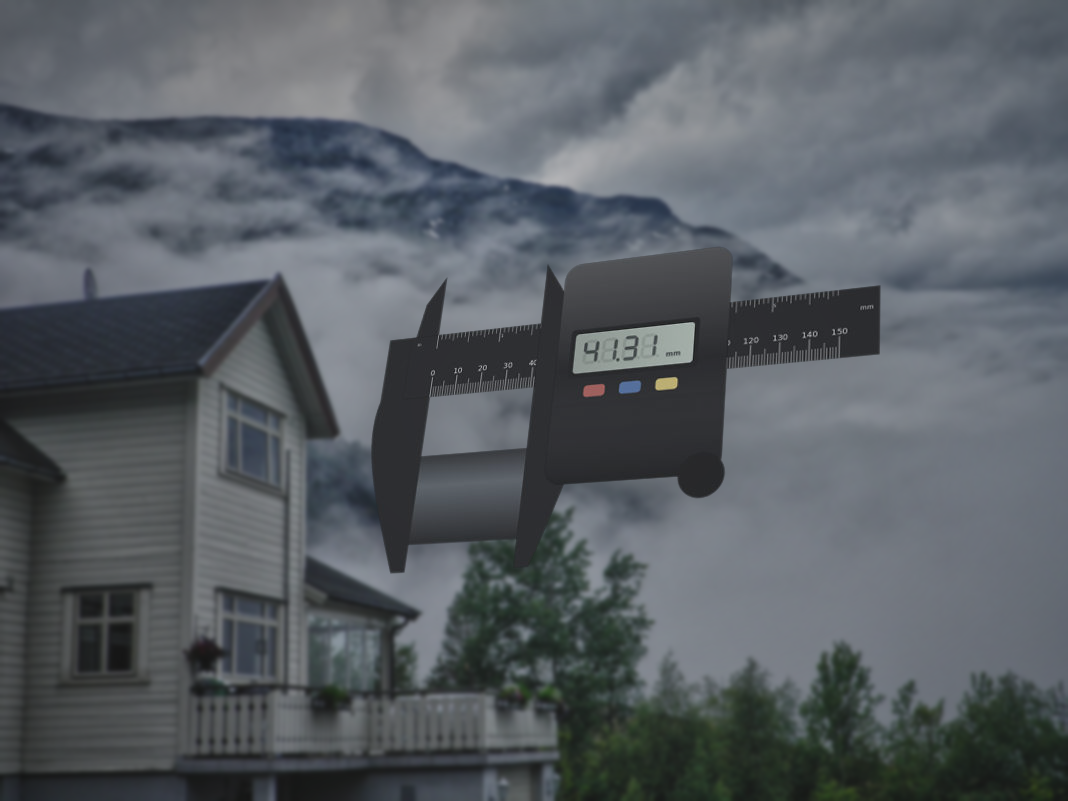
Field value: {"value": 41.31, "unit": "mm"}
